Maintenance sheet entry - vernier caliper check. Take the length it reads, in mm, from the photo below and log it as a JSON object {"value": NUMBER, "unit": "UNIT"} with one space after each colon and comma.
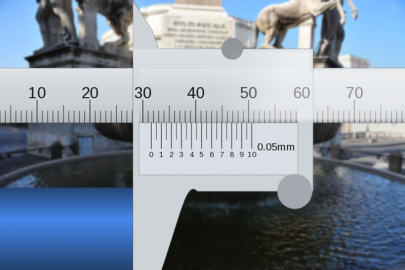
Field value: {"value": 31.6, "unit": "mm"}
